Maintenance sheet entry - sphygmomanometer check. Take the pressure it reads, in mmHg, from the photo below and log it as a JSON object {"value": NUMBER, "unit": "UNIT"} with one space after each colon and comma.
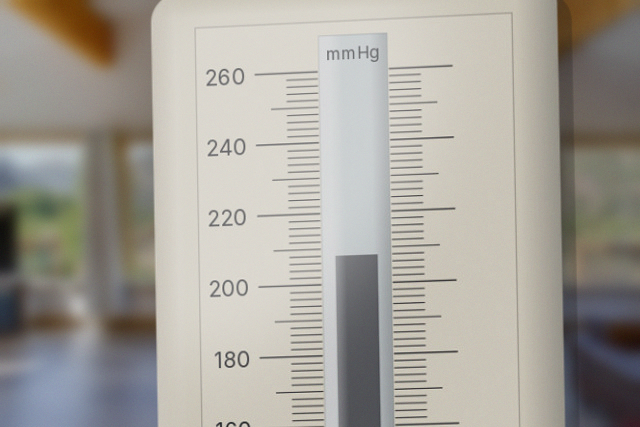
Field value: {"value": 208, "unit": "mmHg"}
